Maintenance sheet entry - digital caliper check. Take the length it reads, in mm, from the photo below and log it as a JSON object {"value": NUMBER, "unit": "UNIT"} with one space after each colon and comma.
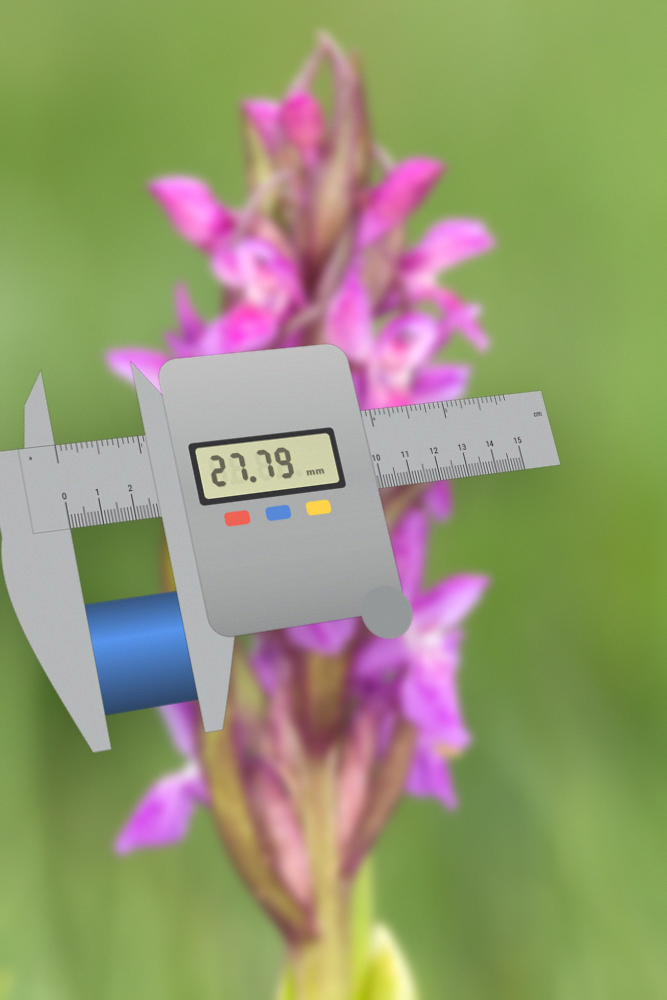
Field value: {"value": 27.79, "unit": "mm"}
